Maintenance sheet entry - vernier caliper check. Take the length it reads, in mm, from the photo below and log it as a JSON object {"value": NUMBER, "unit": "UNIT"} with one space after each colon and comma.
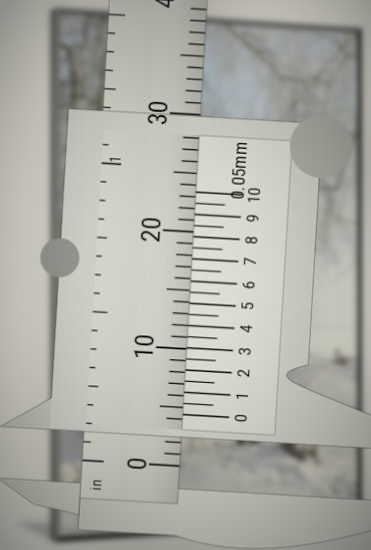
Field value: {"value": 4.4, "unit": "mm"}
